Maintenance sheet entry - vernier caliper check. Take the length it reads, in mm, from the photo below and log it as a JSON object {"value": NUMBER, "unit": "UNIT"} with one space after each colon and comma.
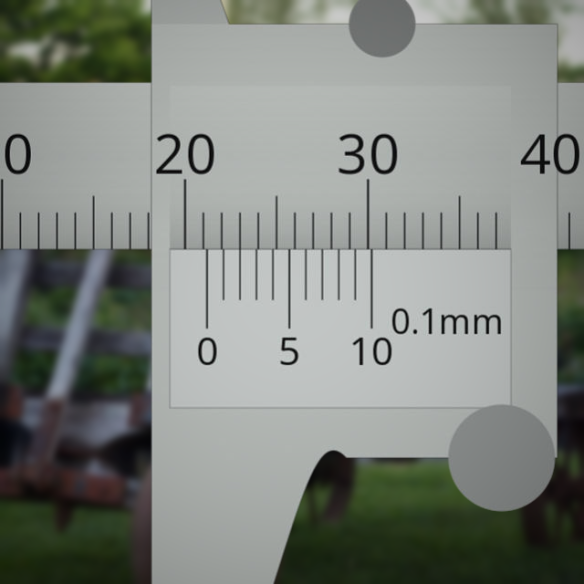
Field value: {"value": 21.2, "unit": "mm"}
